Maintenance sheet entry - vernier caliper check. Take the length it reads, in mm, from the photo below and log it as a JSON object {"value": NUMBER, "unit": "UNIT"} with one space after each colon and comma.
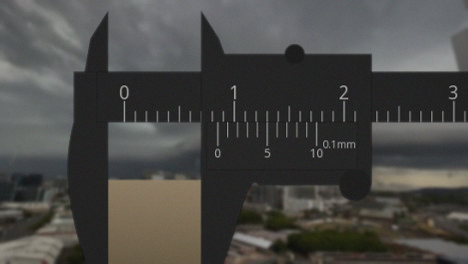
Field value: {"value": 8.5, "unit": "mm"}
